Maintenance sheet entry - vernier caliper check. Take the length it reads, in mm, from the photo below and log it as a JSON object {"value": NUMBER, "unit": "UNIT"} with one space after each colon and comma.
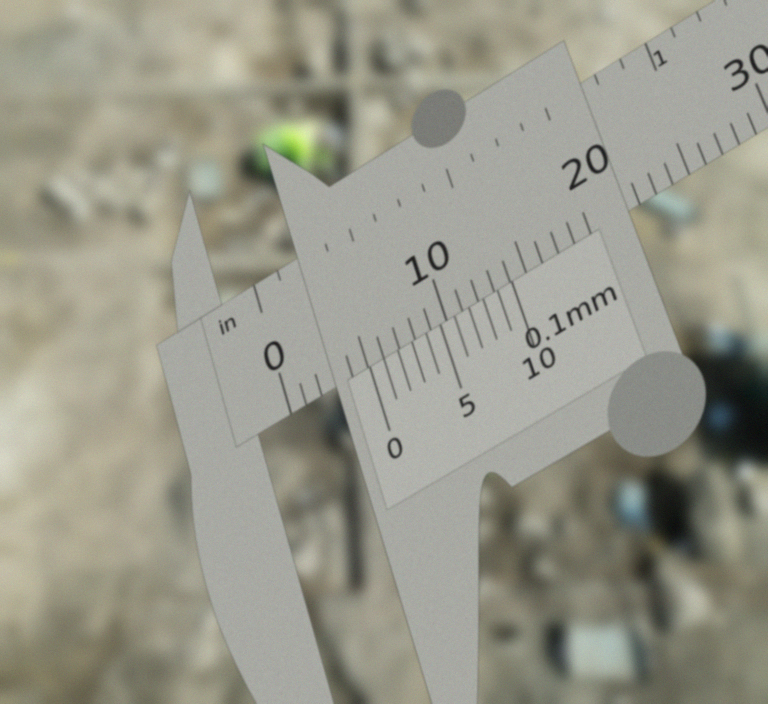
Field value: {"value": 5.1, "unit": "mm"}
